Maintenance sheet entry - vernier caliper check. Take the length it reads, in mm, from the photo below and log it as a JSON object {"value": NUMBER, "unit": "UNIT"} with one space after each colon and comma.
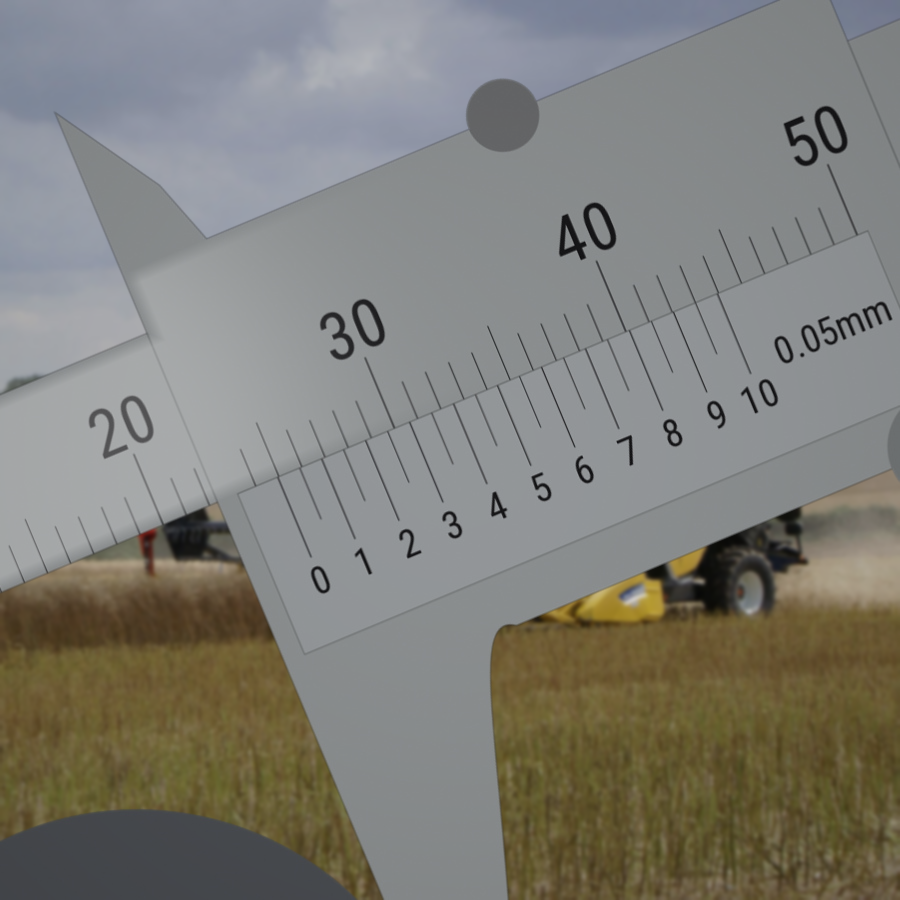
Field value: {"value": 24.95, "unit": "mm"}
